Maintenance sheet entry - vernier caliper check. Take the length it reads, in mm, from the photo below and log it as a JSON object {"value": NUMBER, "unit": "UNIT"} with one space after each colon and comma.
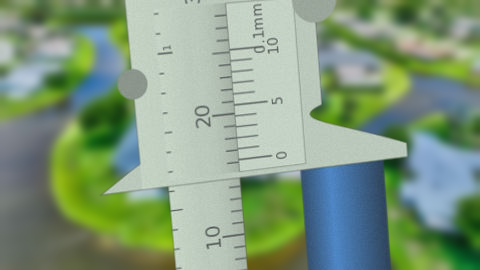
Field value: {"value": 16.2, "unit": "mm"}
